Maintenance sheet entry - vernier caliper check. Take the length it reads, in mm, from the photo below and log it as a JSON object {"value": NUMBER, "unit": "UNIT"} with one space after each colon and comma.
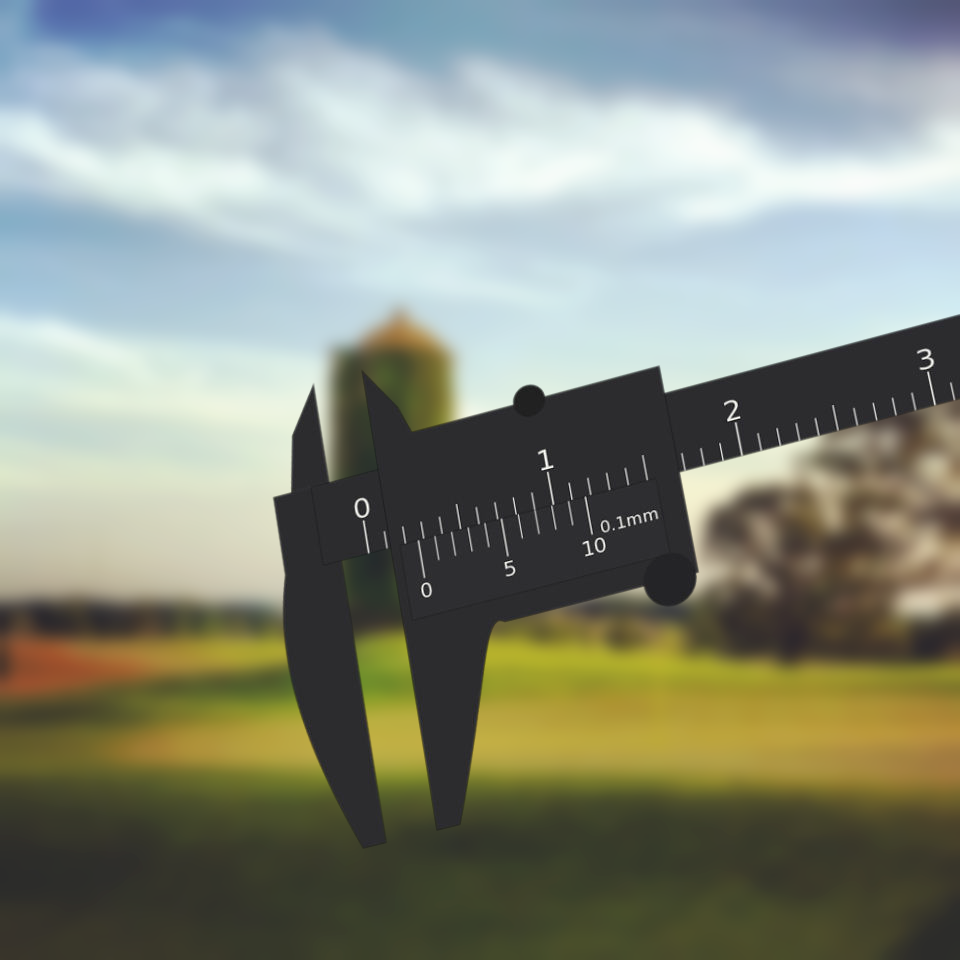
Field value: {"value": 2.7, "unit": "mm"}
